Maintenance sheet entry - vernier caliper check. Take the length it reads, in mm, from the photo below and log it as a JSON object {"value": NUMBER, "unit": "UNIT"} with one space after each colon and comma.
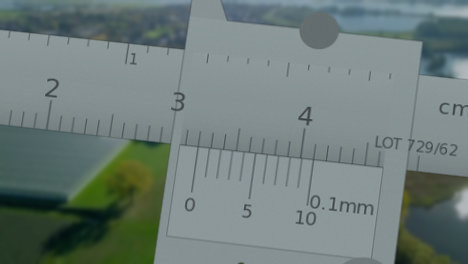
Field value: {"value": 32.0, "unit": "mm"}
